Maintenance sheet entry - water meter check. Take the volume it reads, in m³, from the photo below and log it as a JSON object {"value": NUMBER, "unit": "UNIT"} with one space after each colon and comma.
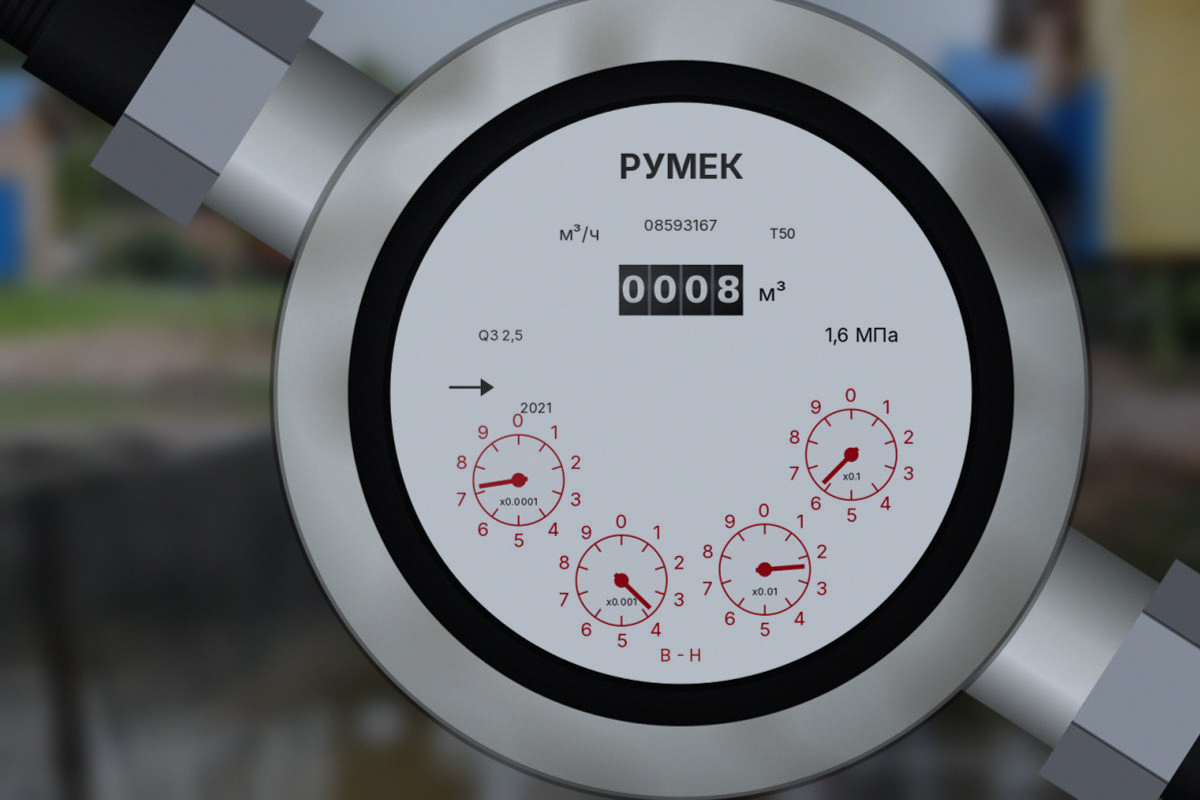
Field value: {"value": 8.6237, "unit": "m³"}
